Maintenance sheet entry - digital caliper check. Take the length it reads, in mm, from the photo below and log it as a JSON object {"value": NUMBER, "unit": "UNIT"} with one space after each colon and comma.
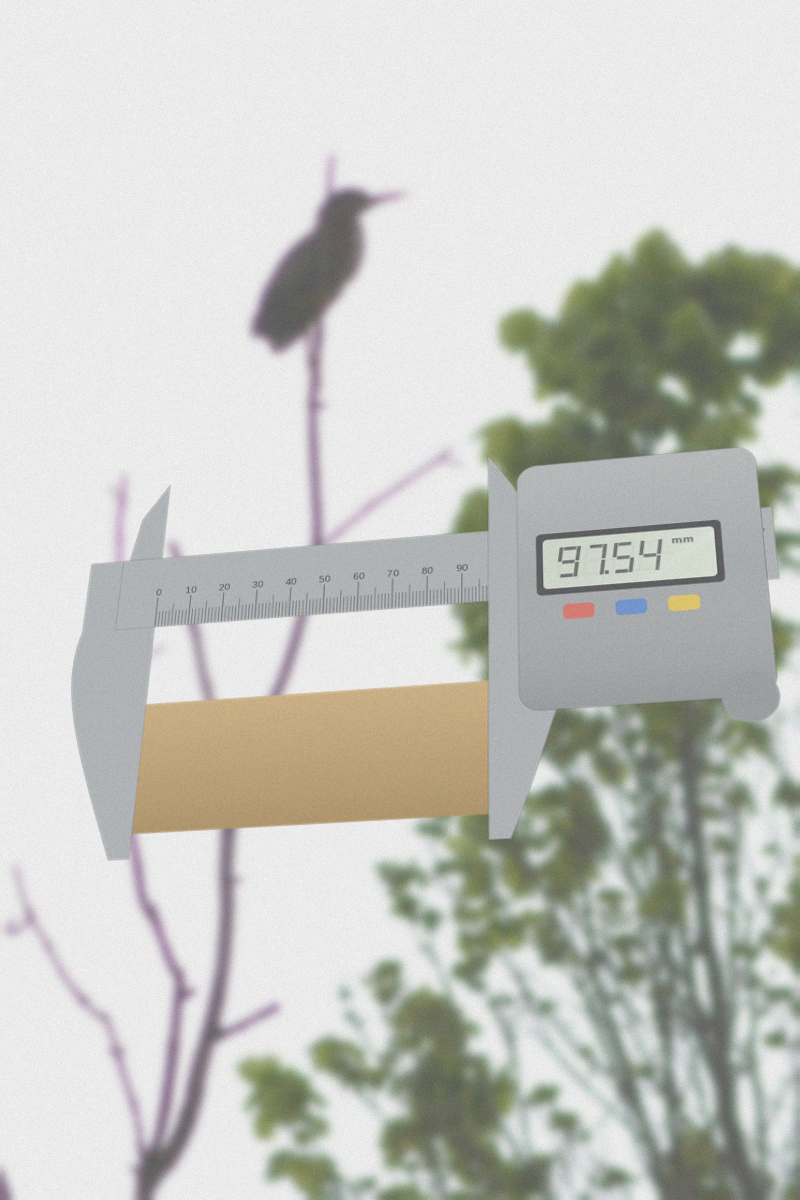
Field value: {"value": 97.54, "unit": "mm"}
